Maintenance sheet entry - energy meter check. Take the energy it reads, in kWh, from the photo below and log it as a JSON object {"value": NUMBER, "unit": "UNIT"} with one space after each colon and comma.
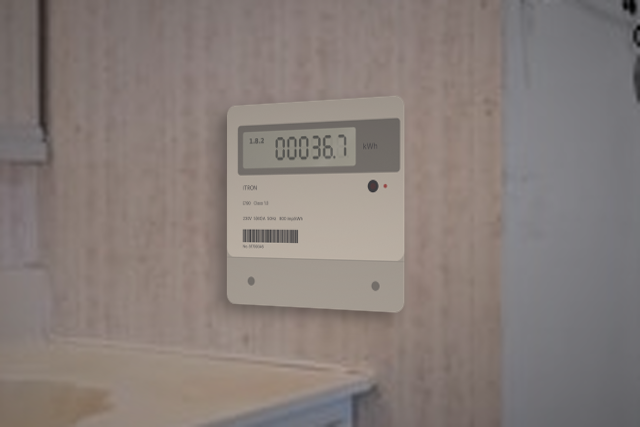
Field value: {"value": 36.7, "unit": "kWh"}
